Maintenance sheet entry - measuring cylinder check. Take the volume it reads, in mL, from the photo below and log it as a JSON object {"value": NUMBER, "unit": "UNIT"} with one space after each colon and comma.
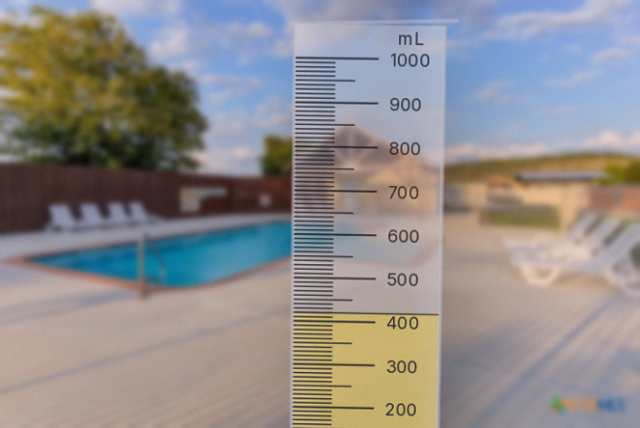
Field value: {"value": 420, "unit": "mL"}
